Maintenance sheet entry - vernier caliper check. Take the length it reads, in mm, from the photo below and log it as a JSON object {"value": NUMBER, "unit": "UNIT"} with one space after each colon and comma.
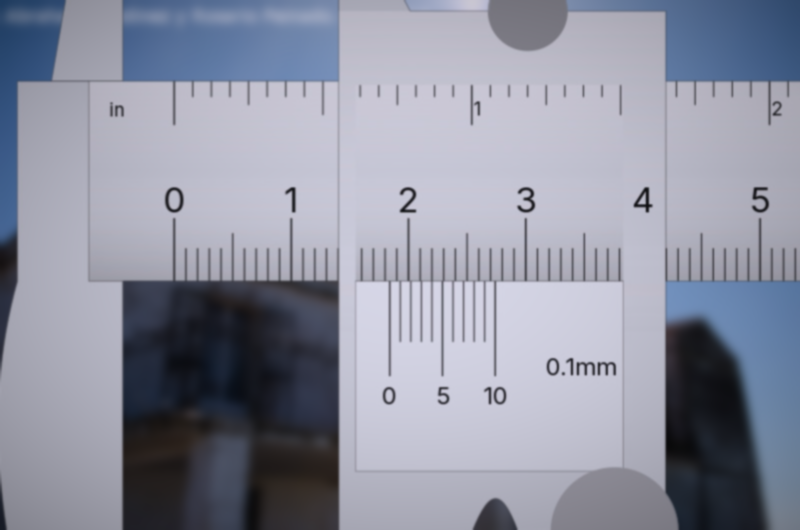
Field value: {"value": 18.4, "unit": "mm"}
